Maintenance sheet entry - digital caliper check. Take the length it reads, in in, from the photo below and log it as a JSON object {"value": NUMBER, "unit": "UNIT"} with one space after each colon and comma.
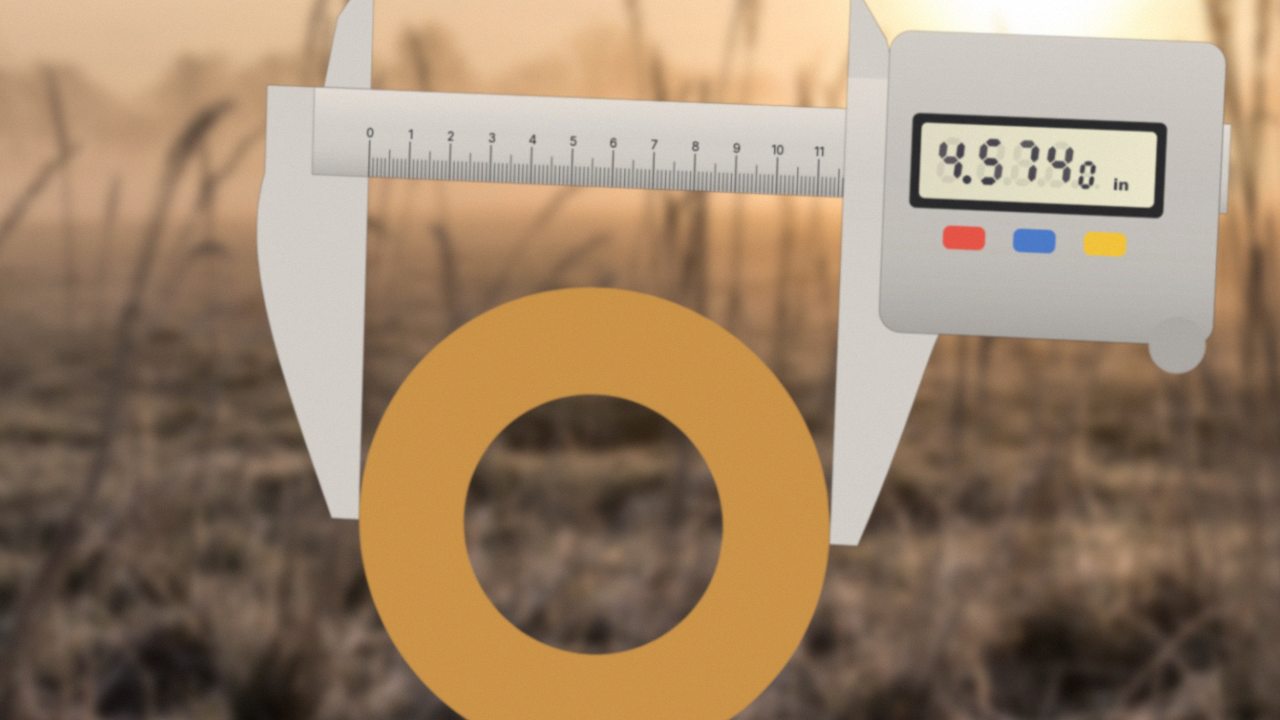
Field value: {"value": 4.5740, "unit": "in"}
